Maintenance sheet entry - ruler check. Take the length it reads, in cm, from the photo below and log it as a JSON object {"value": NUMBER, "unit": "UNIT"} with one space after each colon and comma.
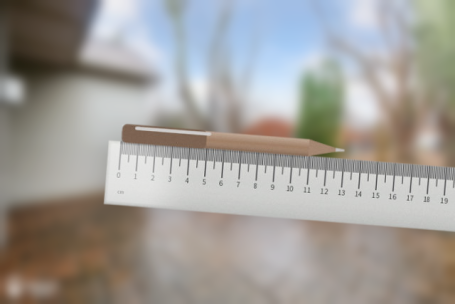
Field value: {"value": 13, "unit": "cm"}
